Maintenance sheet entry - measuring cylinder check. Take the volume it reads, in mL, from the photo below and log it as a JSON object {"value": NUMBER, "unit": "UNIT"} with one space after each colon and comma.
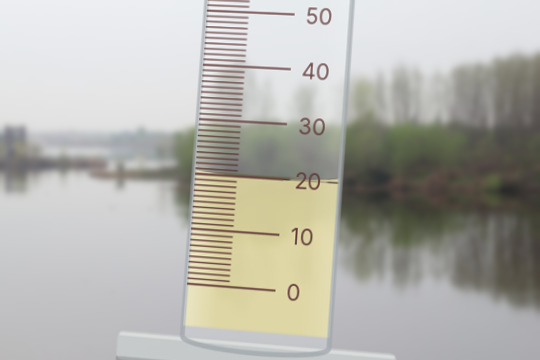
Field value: {"value": 20, "unit": "mL"}
